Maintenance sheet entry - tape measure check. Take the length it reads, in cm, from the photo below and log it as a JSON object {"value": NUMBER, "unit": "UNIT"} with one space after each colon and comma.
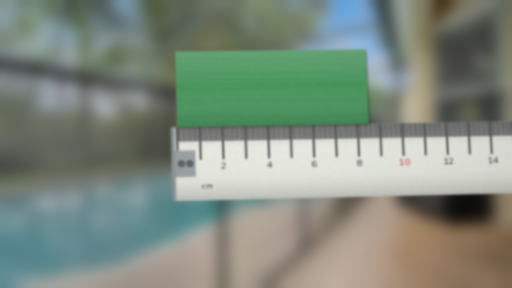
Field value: {"value": 8.5, "unit": "cm"}
